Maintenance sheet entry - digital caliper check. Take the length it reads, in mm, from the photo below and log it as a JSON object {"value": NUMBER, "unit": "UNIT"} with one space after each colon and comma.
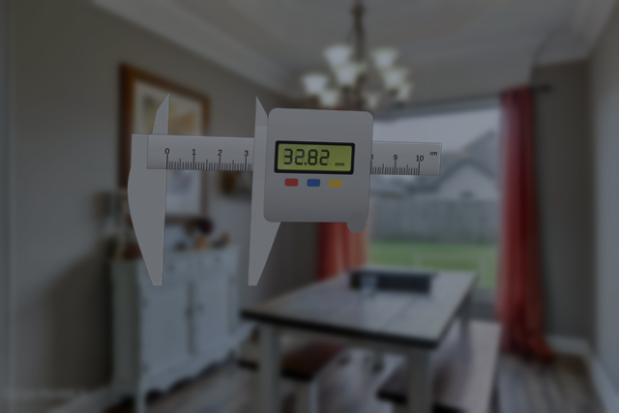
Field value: {"value": 32.82, "unit": "mm"}
